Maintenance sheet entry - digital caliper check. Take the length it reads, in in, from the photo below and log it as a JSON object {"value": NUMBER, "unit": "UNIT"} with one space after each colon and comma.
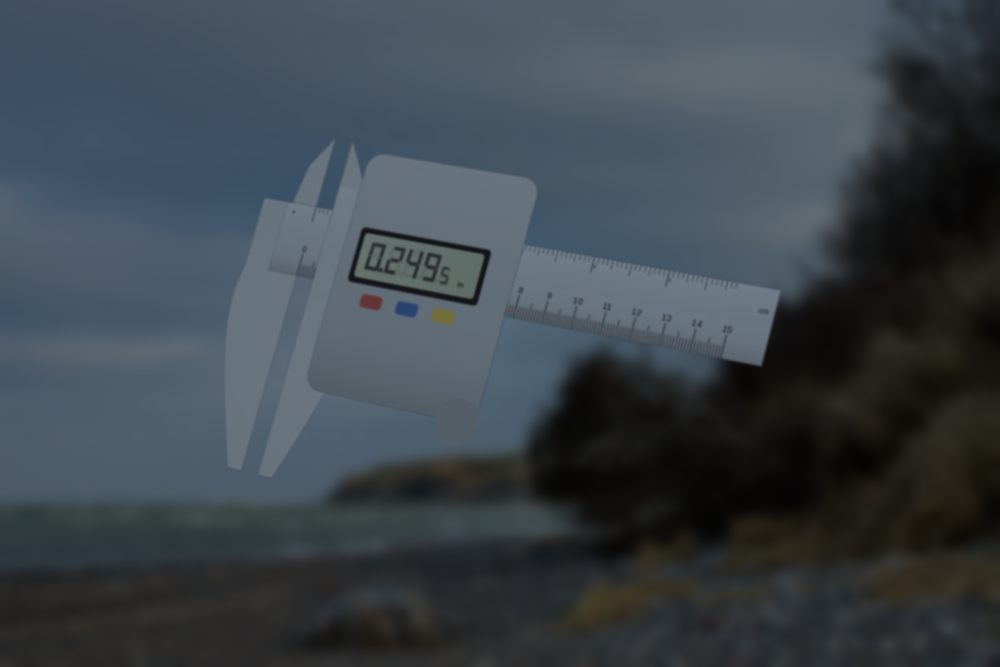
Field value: {"value": 0.2495, "unit": "in"}
